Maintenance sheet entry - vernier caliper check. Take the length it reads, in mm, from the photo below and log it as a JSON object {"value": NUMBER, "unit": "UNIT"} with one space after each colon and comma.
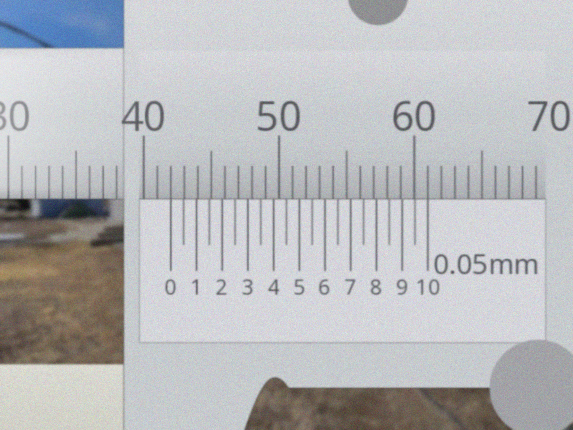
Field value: {"value": 42.0, "unit": "mm"}
